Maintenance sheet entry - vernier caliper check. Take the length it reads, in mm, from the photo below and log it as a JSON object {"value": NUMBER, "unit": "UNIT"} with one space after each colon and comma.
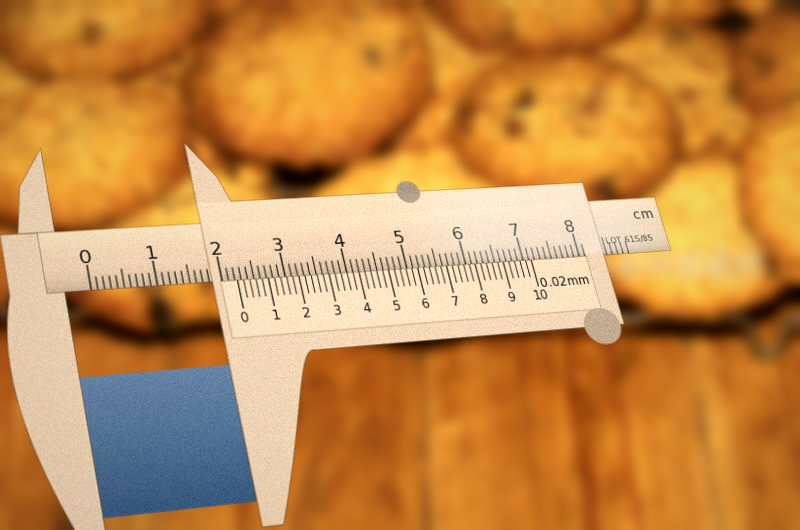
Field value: {"value": 22.4, "unit": "mm"}
